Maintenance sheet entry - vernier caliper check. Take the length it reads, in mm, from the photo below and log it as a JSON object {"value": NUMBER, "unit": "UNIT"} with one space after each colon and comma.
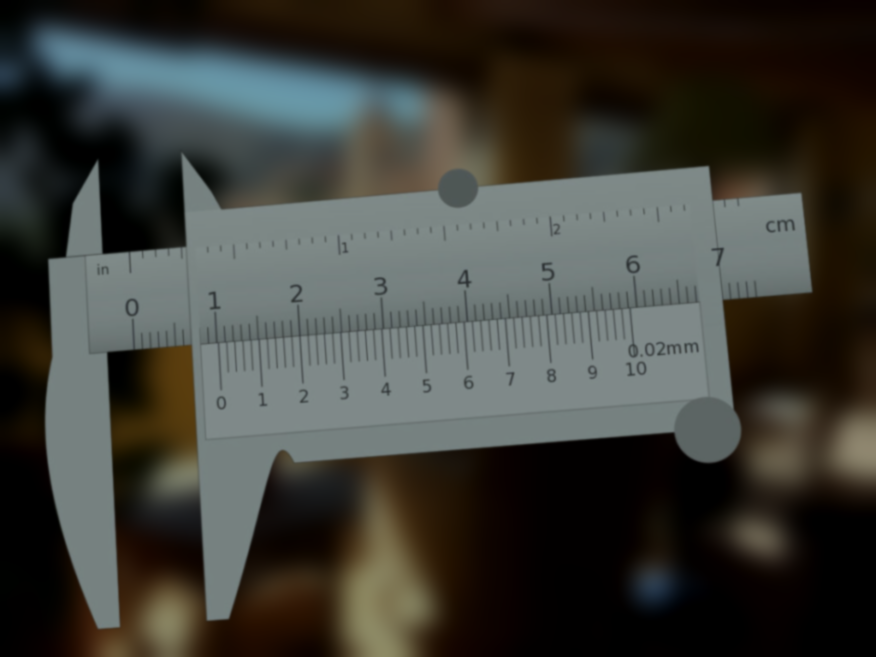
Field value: {"value": 10.2, "unit": "mm"}
